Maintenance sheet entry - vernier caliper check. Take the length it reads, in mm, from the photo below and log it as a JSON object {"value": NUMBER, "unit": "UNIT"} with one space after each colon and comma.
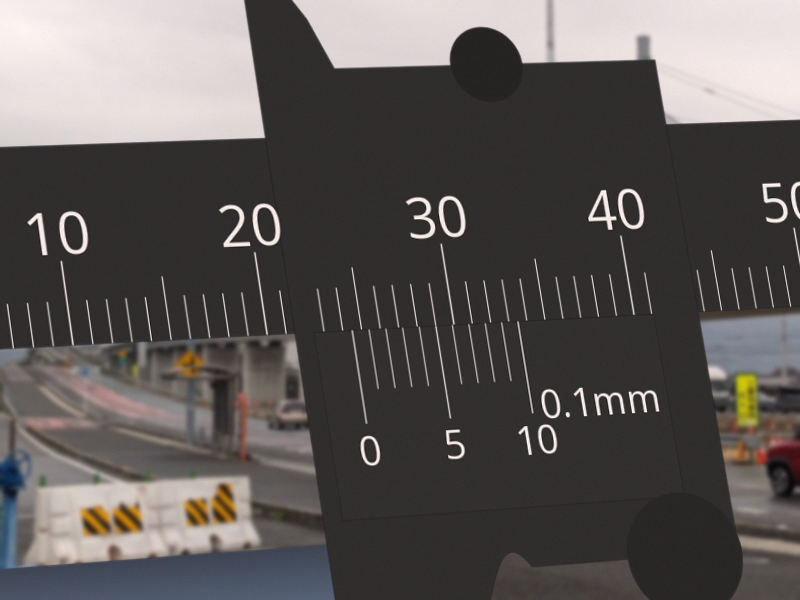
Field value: {"value": 24.5, "unit": "mm"}
